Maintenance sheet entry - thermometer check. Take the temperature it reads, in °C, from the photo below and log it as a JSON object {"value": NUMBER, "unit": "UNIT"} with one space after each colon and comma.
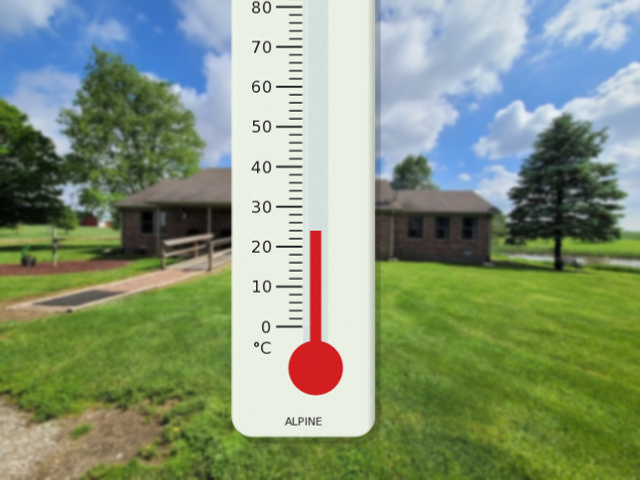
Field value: {"value": 24, "unit": "°C"}
